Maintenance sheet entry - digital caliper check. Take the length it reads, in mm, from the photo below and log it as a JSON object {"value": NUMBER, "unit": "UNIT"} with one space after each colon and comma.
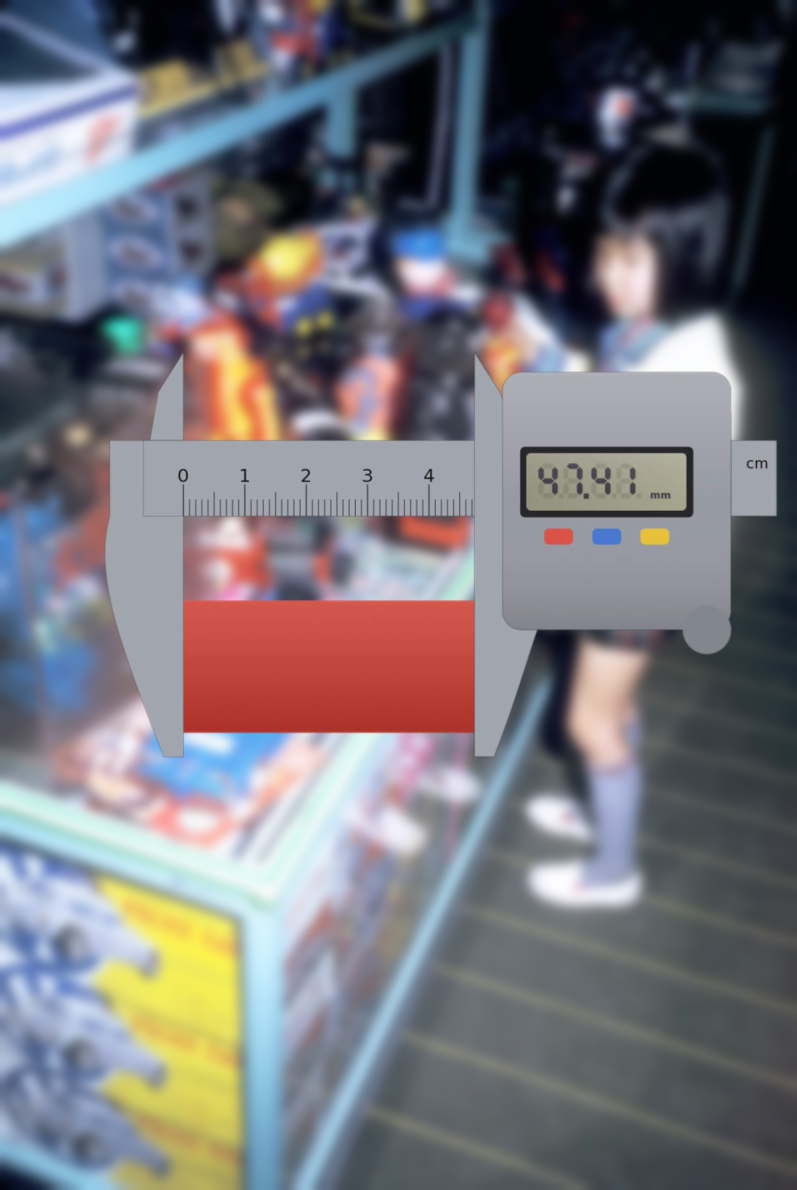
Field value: {"value": 47.41, "unit": "mm"}
